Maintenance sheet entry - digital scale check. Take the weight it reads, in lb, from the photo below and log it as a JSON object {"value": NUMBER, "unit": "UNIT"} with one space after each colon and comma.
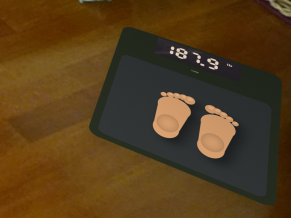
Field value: {"value": 187.9, "unit": "lb"}
